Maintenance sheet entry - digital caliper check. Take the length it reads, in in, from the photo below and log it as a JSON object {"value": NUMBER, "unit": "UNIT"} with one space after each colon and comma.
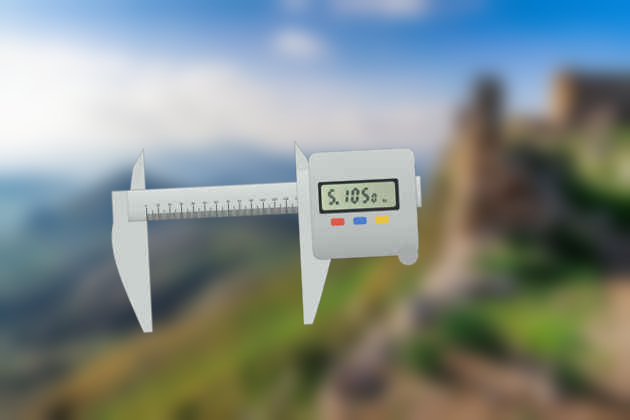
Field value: {"value": 5.1050, "unit": "in"}
